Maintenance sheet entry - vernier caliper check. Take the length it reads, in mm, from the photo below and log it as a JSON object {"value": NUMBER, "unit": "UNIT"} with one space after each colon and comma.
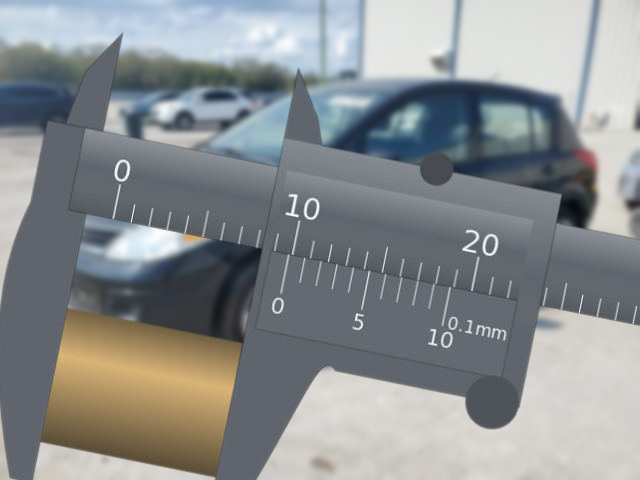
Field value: {"value": 9.8, "unit": "mm"}
